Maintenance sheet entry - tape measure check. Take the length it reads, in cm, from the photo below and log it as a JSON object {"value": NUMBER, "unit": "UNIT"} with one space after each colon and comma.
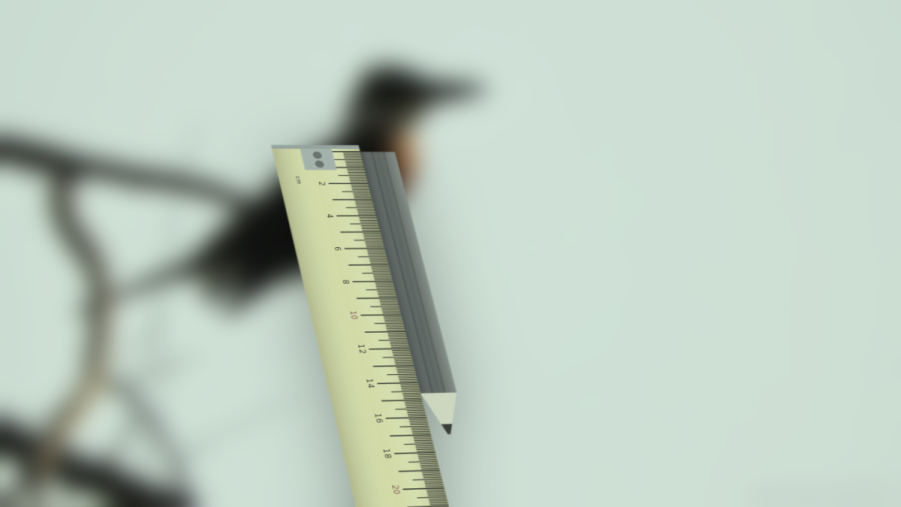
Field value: {"value": 17, "unit": "cm"}
